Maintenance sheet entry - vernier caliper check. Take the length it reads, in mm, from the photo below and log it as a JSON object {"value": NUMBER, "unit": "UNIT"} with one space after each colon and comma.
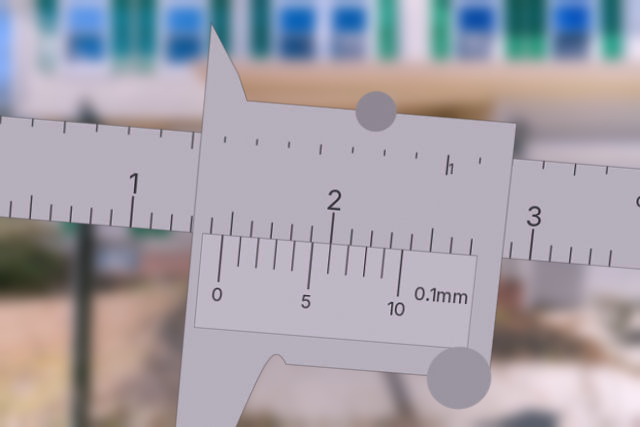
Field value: {"value": 14.6, "unit": "mm"}
